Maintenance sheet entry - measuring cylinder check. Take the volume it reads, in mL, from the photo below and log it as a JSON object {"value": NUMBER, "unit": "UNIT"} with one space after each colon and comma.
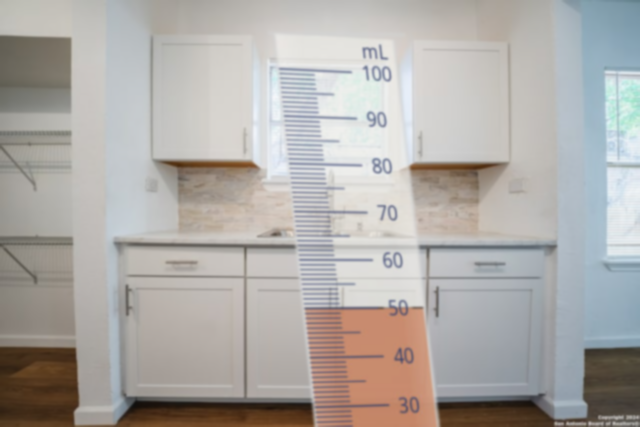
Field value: {"value": 50, "unit": "mL"}
